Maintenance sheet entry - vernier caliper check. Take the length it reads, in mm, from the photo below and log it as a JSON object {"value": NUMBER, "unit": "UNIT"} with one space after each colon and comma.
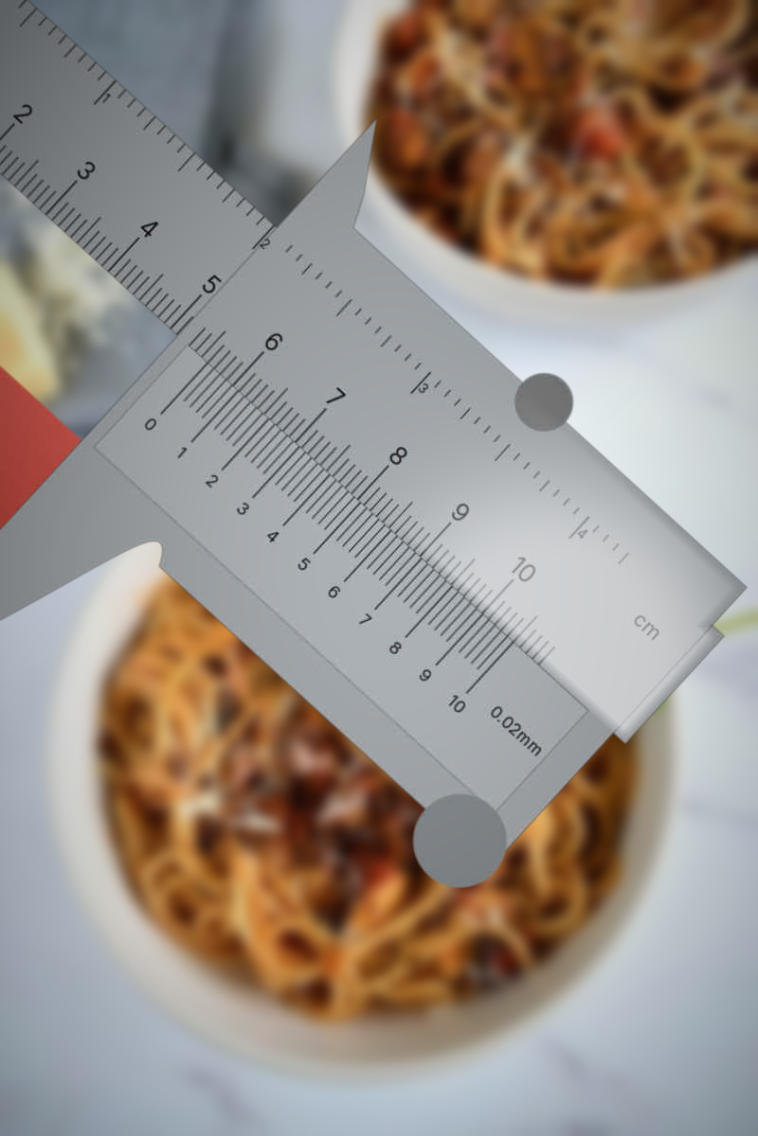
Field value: {"value": 56.0, "unit": "mm"}
